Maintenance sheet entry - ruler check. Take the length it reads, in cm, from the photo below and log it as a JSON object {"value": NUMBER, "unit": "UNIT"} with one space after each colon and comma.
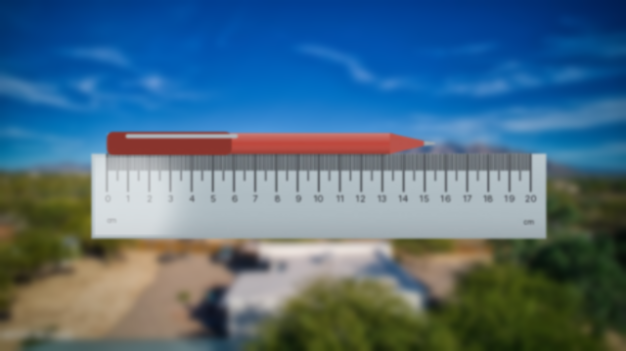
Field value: {"value": 15.5, "unit": "cm"}
